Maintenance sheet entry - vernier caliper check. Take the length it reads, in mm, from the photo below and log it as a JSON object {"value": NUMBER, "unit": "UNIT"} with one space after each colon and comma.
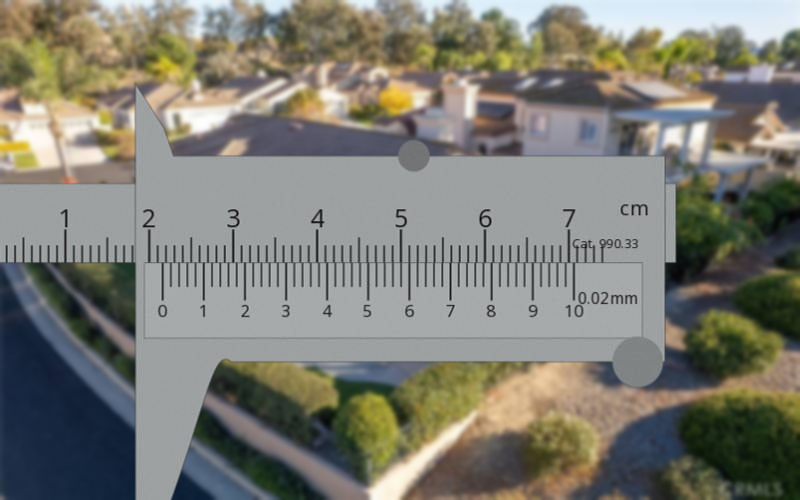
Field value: {"value": 21.6, "unit": "mm"}
